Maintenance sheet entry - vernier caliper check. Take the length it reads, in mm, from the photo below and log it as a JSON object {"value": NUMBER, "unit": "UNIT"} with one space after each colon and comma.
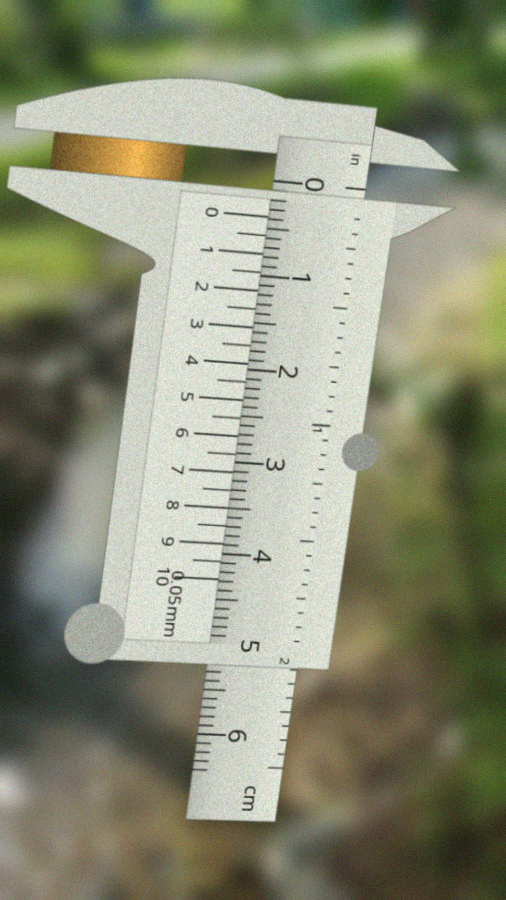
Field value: {"value": 3.8, "unit": "mm"}
